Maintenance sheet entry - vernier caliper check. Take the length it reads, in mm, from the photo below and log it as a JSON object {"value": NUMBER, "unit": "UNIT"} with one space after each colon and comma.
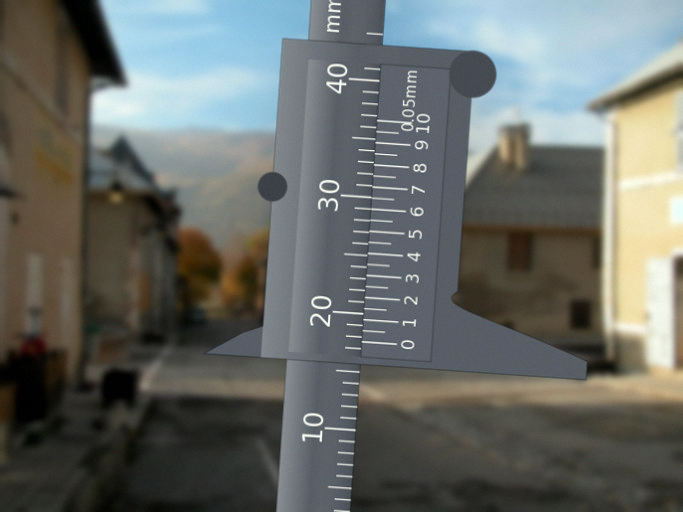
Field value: {"value": 17.6, "unit": "mm"}
